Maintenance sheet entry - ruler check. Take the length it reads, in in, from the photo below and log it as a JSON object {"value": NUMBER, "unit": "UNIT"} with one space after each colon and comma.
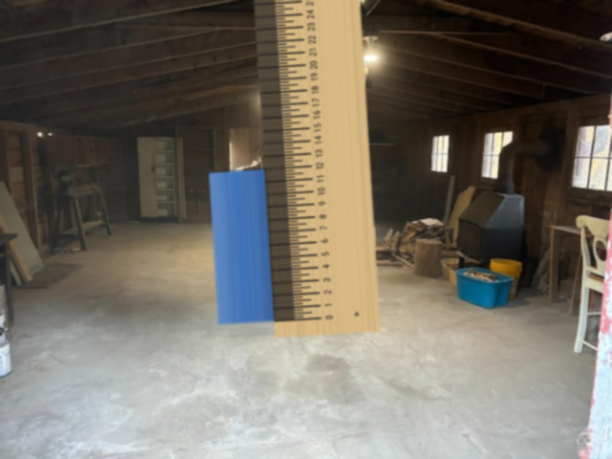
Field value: {"value": 12, "unit": "in"}
